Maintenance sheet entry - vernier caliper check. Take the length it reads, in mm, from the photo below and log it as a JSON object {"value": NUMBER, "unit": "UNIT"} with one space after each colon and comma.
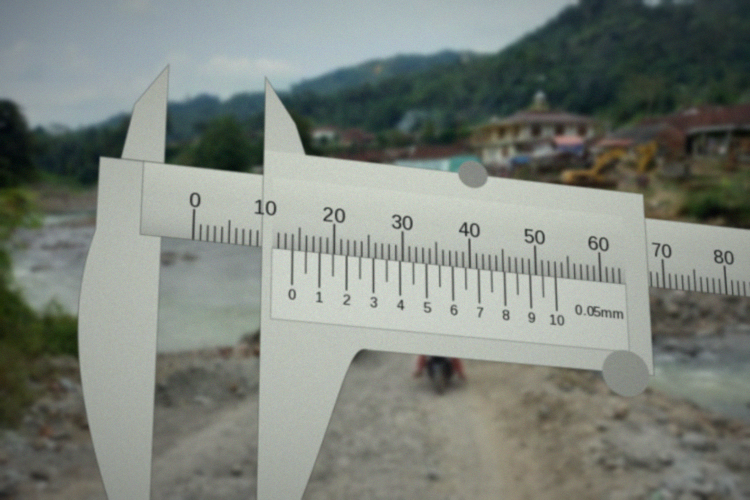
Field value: {"value": 14.0, "unit": "mm"}
